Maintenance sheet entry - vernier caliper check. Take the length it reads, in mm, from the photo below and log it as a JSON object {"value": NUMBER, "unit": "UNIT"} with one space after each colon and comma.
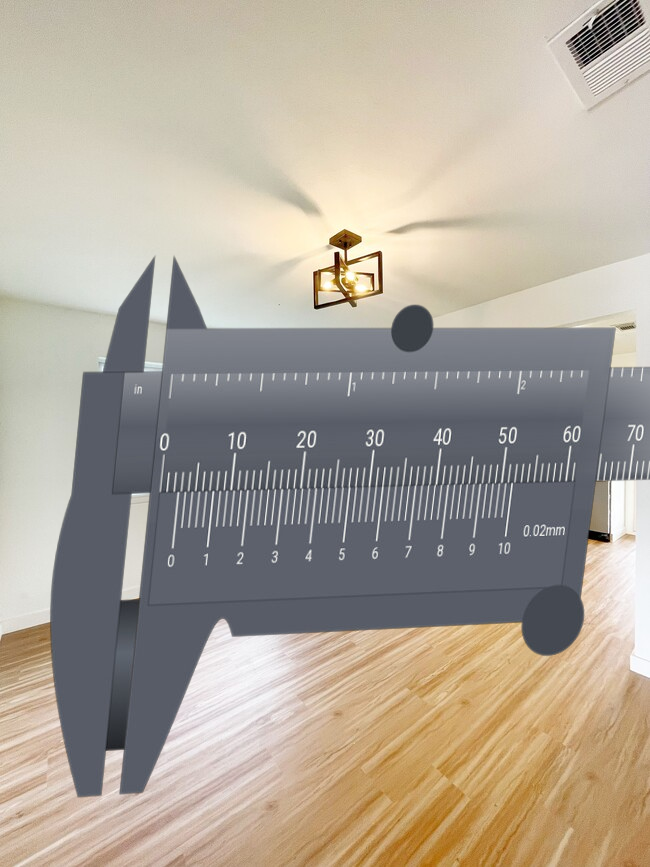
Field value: {"value": 2.6, "unit": "mm"}
